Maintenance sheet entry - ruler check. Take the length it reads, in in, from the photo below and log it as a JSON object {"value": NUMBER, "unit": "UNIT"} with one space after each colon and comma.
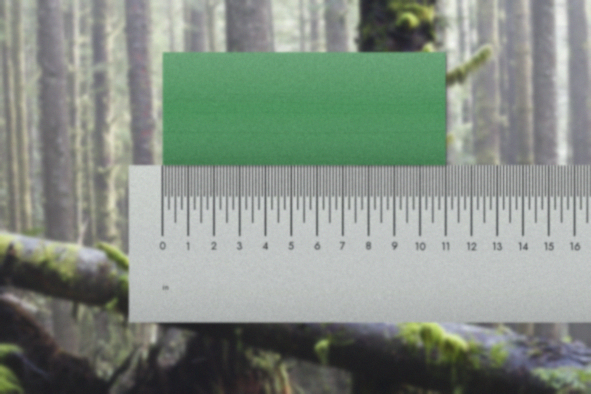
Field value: {"value": 11, "unit": "in"}
